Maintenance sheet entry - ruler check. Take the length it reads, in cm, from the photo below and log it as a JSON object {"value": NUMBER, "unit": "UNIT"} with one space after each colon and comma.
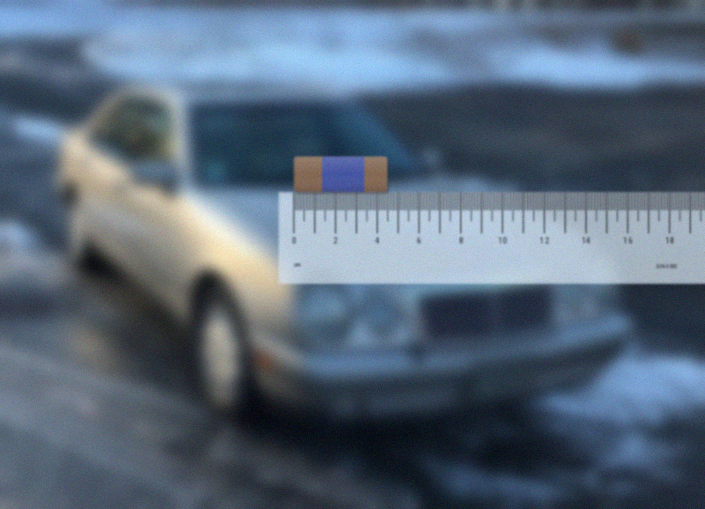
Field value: {"value": 4.5, "unit": "cm"}
